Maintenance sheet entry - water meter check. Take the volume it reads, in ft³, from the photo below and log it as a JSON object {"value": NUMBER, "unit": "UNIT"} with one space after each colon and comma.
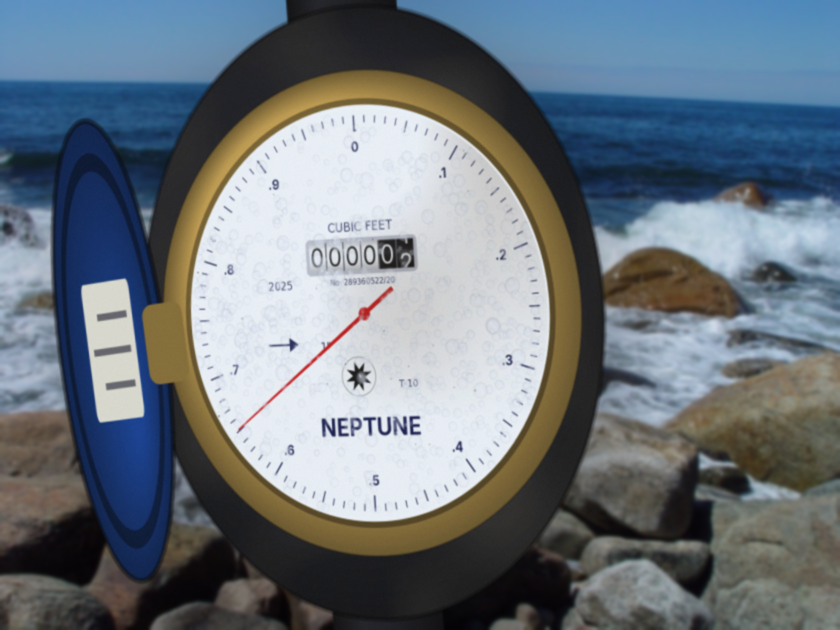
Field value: {"value": 1.65, "unit": "ft³"}
